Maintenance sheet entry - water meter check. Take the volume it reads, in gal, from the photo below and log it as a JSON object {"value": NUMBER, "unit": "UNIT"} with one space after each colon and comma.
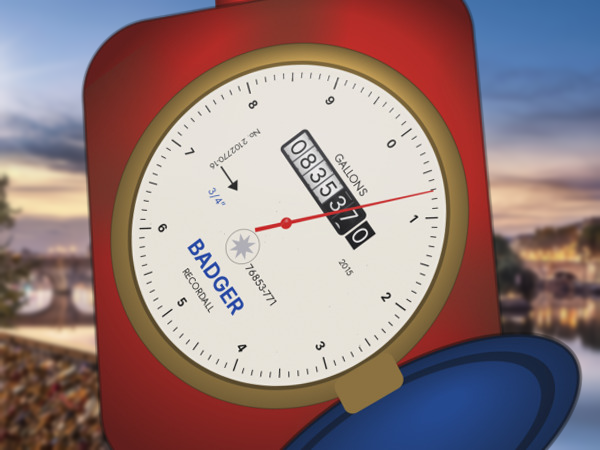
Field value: {"value": 835370.7, "unit": "gal"}
